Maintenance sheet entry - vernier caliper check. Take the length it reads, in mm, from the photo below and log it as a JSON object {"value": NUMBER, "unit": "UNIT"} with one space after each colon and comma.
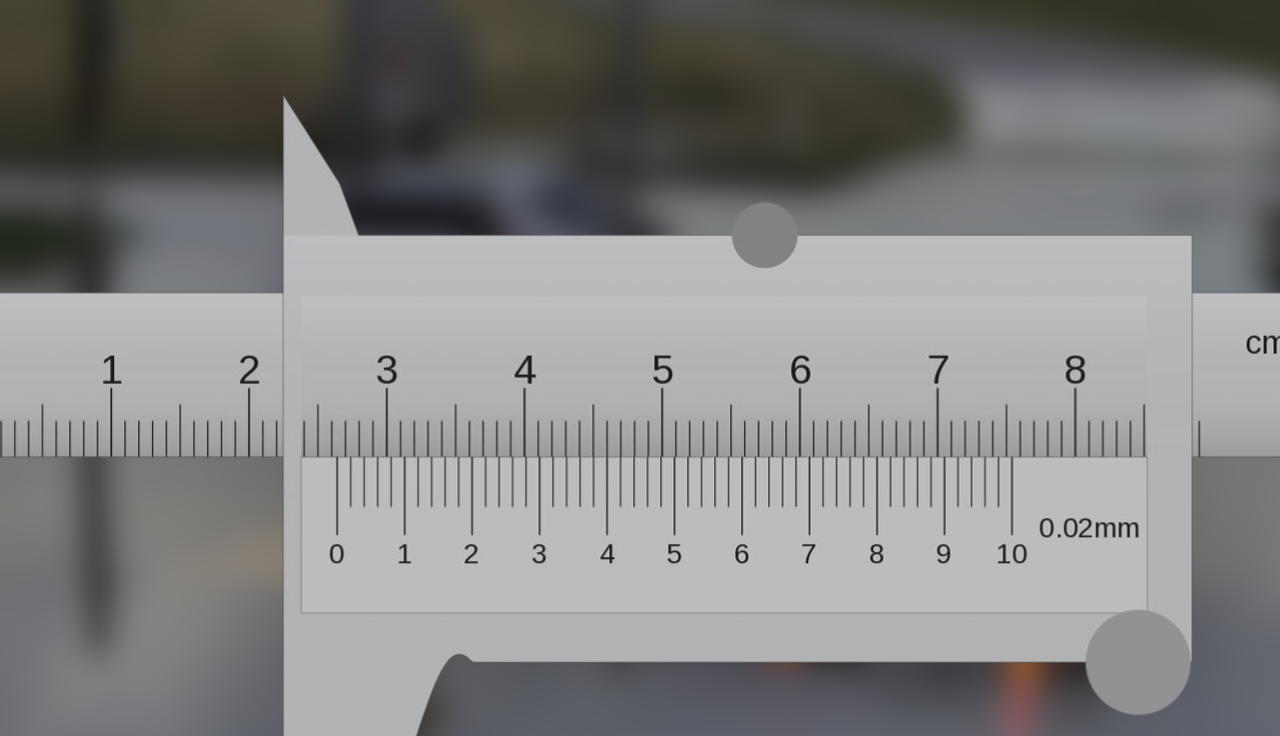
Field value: {"value": 26.4, "unit": "mm"}
